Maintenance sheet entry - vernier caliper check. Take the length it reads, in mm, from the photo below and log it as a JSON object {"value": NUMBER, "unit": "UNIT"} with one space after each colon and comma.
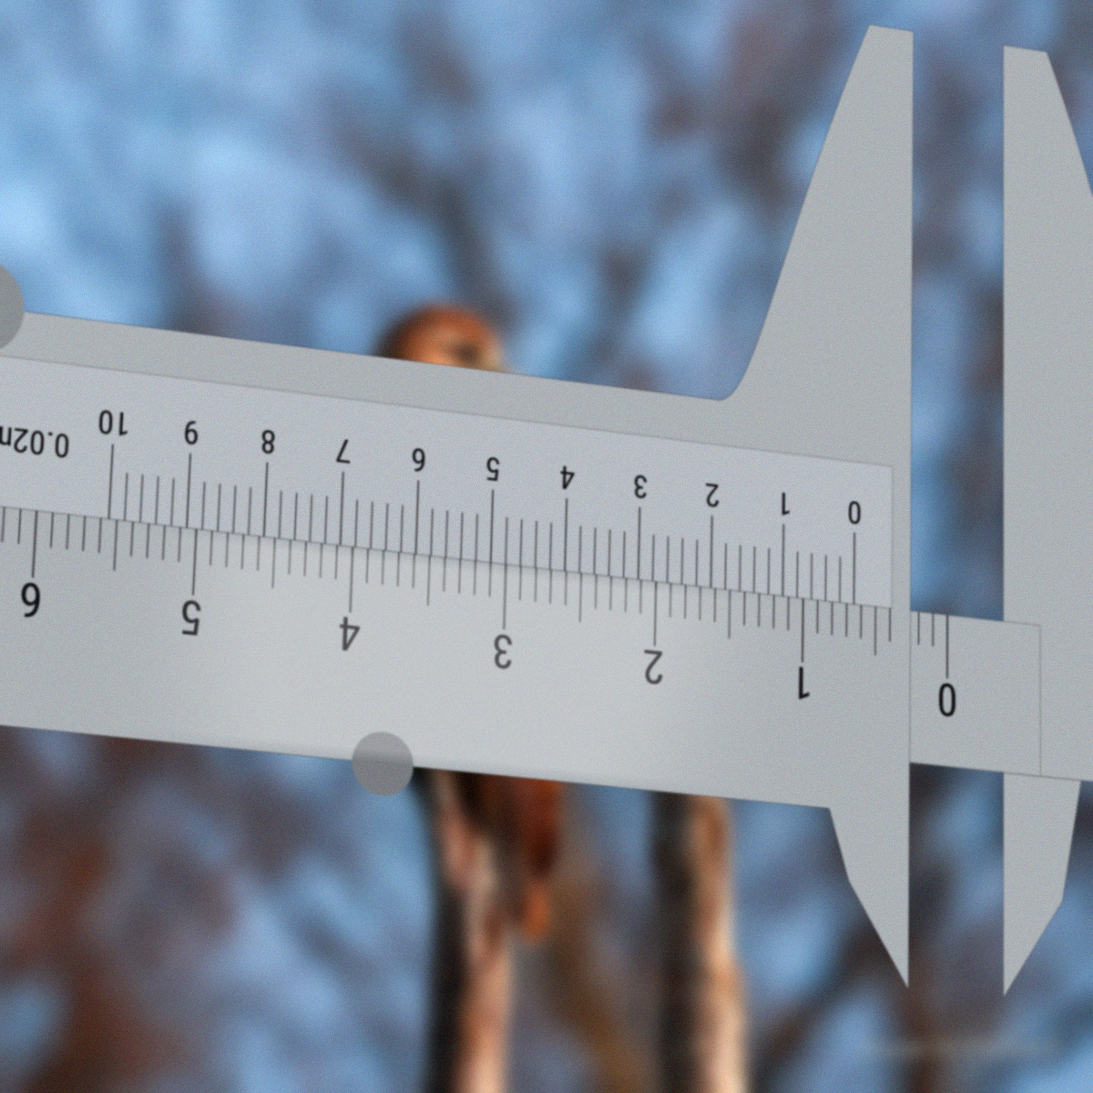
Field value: {"value": 6.5, "unit": "mm"}
